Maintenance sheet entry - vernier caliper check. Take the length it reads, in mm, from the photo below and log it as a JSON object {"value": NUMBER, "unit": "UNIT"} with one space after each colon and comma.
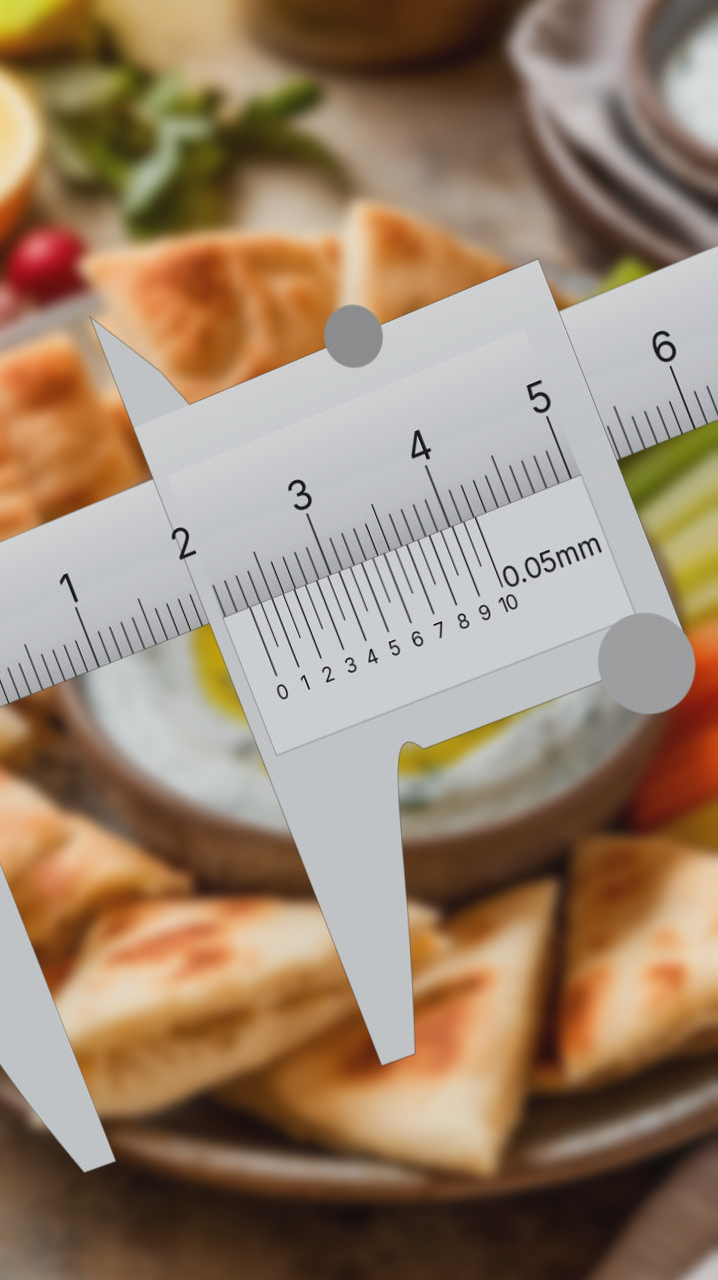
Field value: {"value": 23.1, "unit": "mm"}
